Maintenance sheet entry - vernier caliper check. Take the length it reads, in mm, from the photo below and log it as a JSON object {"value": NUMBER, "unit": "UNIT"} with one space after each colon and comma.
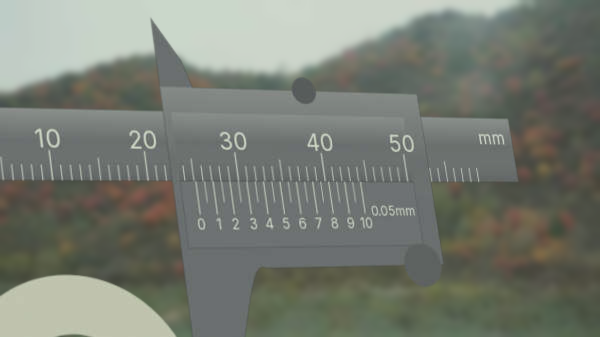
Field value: {"value": 25.2, "unit": "mm"}
